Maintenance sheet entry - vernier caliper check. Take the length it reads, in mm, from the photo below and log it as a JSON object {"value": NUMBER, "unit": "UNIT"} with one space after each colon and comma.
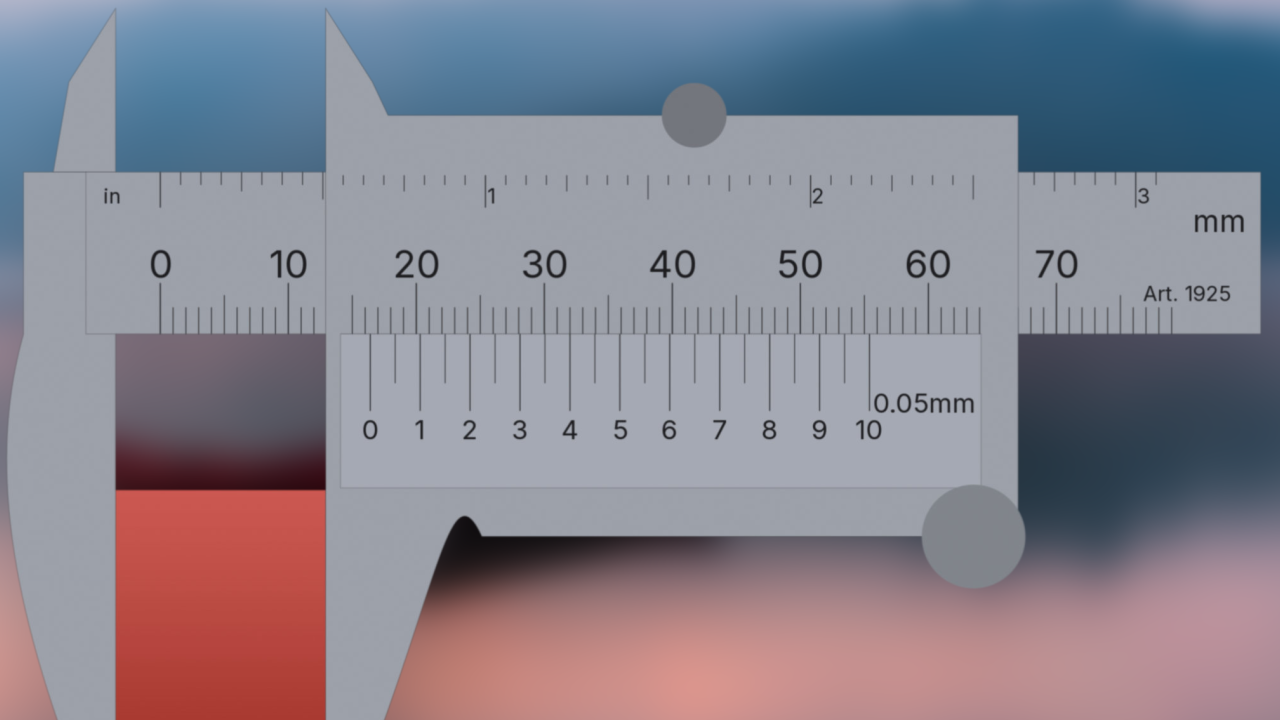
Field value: {"value": 16.4, "unit": "mm"}
